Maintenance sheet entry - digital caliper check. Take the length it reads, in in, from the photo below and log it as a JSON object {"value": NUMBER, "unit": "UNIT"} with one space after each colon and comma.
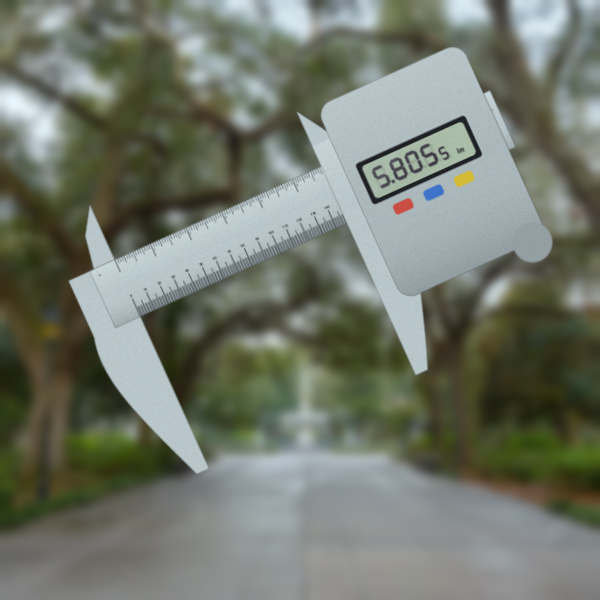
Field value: {"value": 5.8055, "unit": "in"}
